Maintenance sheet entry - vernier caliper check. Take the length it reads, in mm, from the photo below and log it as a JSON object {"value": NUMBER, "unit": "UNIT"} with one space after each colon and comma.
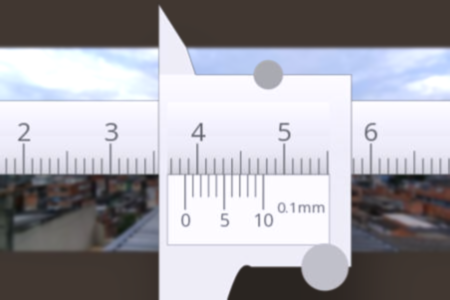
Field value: {"value": 38.6, "unit": "mm"}
